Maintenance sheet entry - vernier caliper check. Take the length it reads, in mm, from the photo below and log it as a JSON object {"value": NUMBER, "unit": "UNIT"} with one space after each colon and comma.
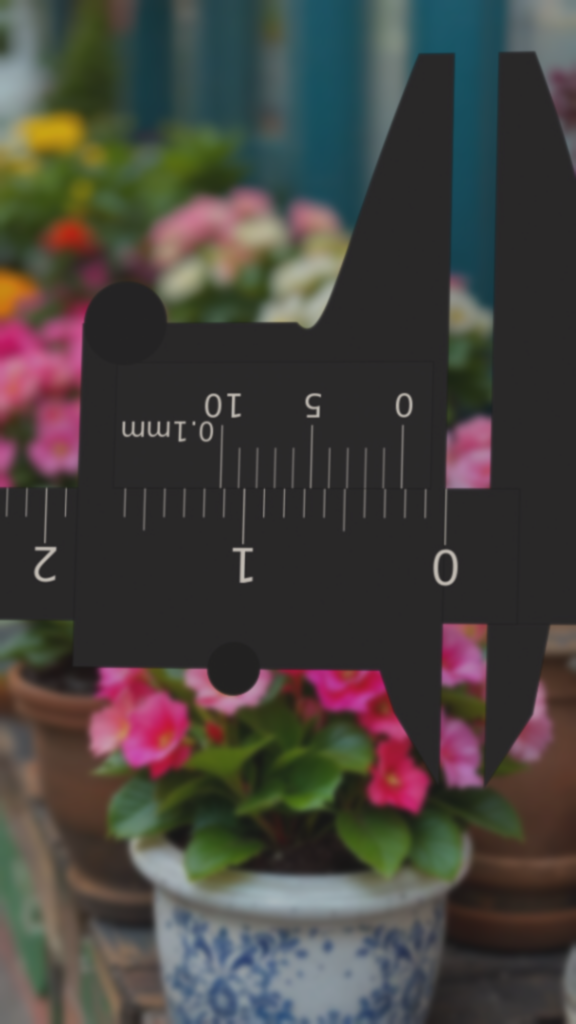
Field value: {"value": 2.2, "unit": "mm"}
